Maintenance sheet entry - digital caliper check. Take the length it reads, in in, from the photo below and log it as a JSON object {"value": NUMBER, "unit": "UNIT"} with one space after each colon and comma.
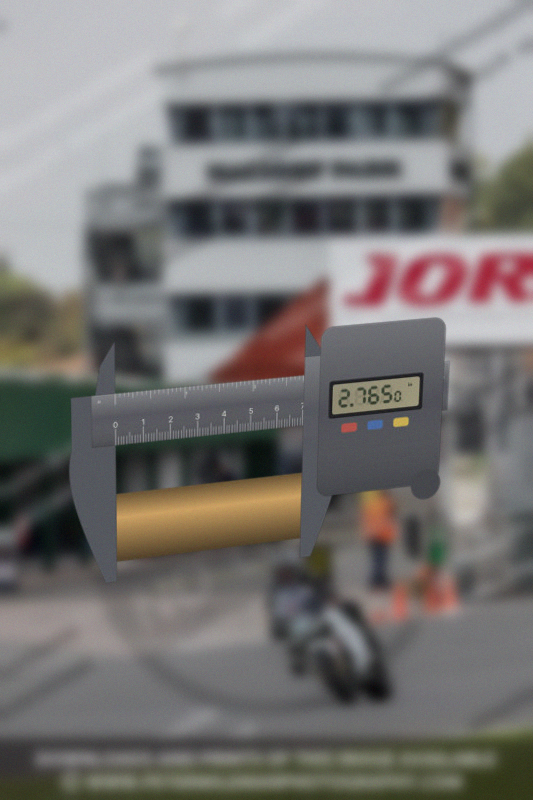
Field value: {"value": 2.7650, "unit": "in"}
